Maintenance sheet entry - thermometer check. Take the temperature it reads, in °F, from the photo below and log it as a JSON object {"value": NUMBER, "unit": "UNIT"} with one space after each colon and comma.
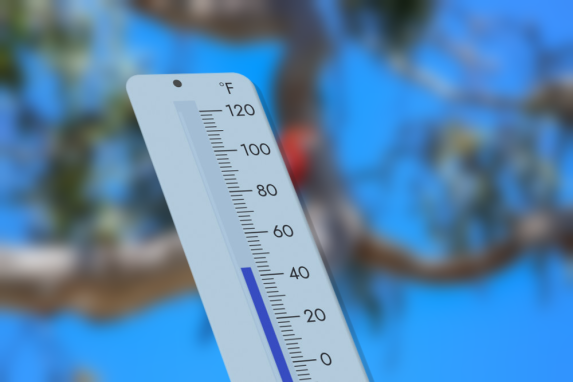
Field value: {"value": 44, "unit": "°F"}
